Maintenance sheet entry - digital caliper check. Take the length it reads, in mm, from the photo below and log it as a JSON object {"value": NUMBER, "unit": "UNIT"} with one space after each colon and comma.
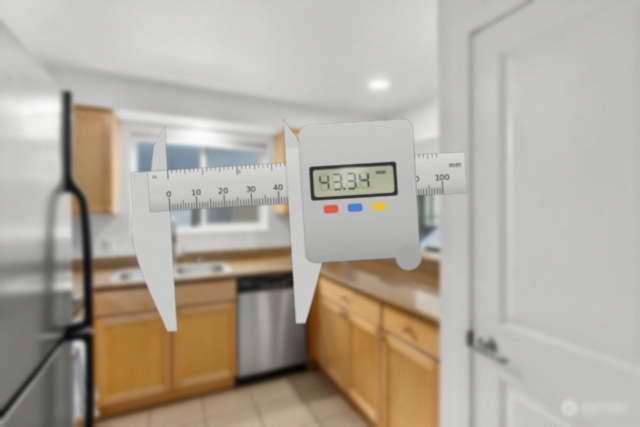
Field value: {"value": 43.34, "unit": "mm"}
